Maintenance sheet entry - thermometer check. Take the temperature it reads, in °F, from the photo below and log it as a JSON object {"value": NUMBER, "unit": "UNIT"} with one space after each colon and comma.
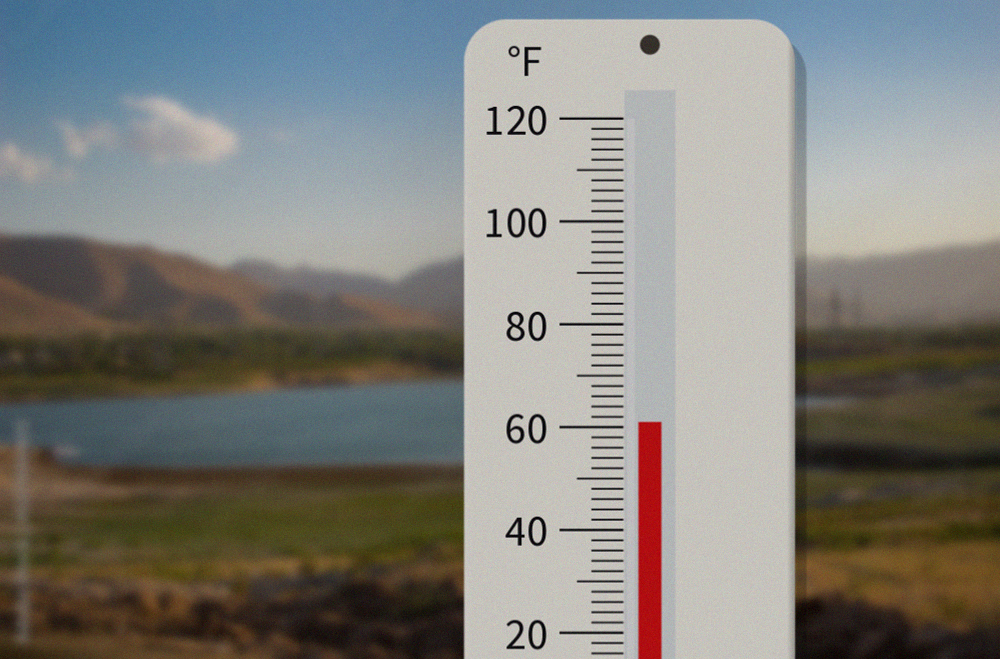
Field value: {"value": 61, "unit": "°F"}
